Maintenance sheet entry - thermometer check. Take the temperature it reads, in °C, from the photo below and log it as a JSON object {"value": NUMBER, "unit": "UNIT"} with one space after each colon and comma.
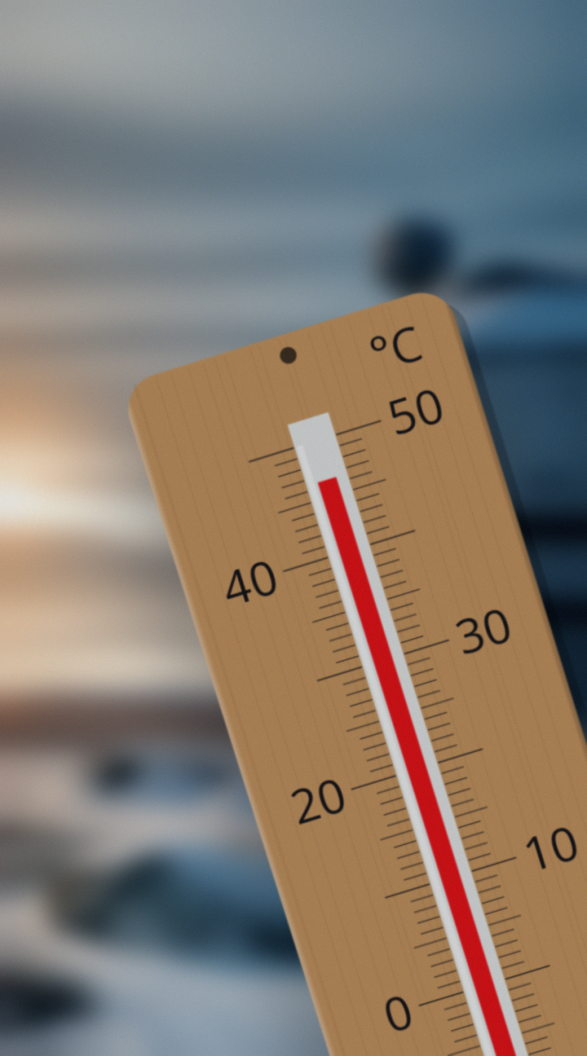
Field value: {"value": 46.5, "unit": "°C"}
